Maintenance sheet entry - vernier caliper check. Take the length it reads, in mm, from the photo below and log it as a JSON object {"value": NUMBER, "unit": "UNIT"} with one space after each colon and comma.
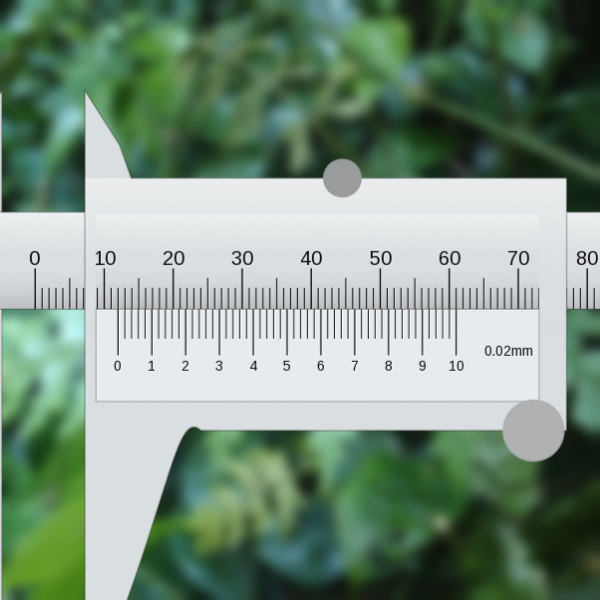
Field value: {"value": 12.0, "unit": "mm"}
